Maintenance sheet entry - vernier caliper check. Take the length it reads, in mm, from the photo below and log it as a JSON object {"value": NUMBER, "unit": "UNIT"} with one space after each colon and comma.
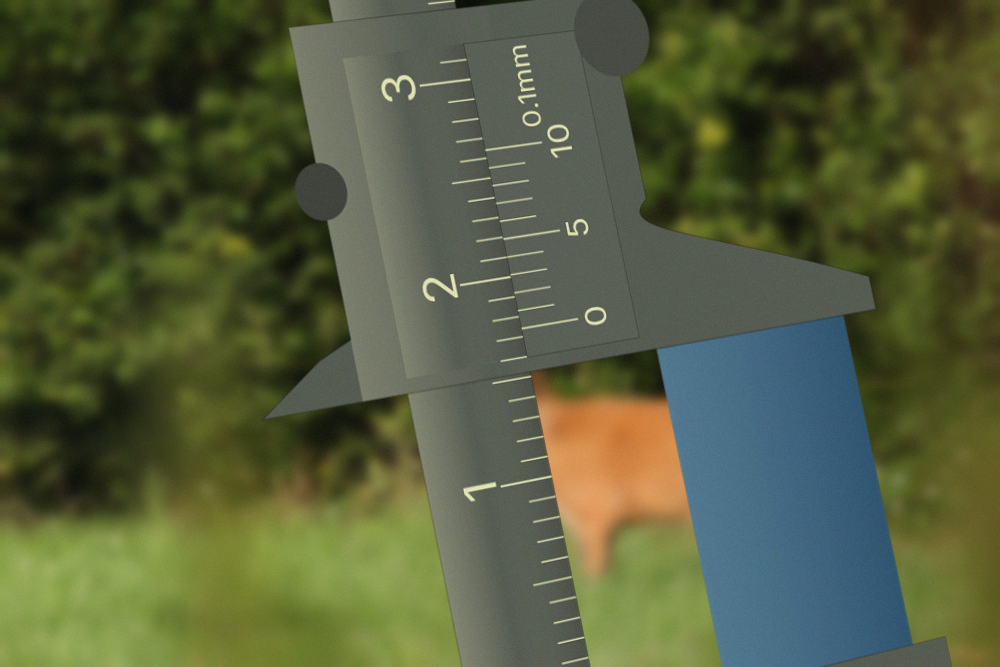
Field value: {"value": 17.4, "unit": "mm"}
